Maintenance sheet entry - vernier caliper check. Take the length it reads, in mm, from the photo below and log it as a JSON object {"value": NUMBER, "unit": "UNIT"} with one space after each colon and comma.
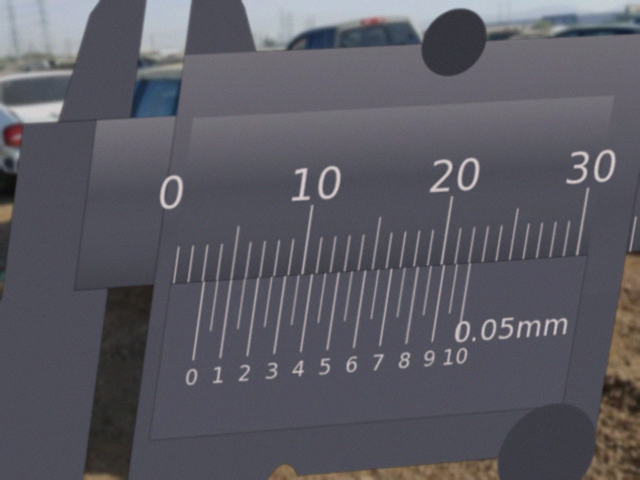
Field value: {"value": 3.1, "unit": "mm"}
